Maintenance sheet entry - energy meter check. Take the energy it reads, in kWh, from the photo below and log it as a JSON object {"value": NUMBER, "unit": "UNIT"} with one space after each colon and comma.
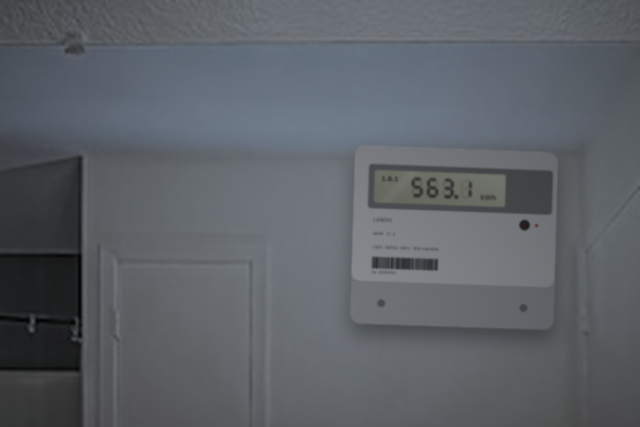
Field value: {"value": 563.1, "unit": "kWh"}
